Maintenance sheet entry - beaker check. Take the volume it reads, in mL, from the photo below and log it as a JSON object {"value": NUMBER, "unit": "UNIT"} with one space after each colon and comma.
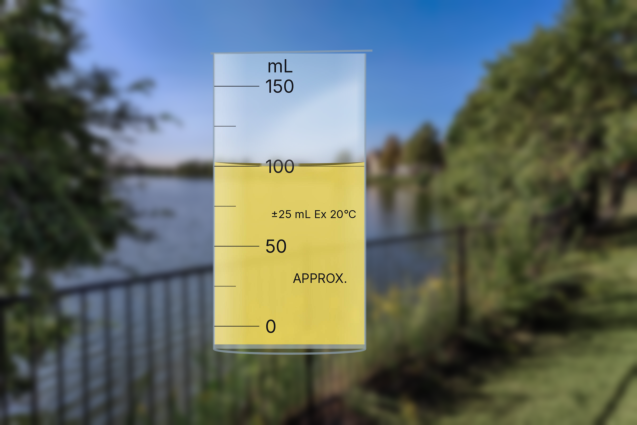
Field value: {"value": 100, "unit": "mL"}
